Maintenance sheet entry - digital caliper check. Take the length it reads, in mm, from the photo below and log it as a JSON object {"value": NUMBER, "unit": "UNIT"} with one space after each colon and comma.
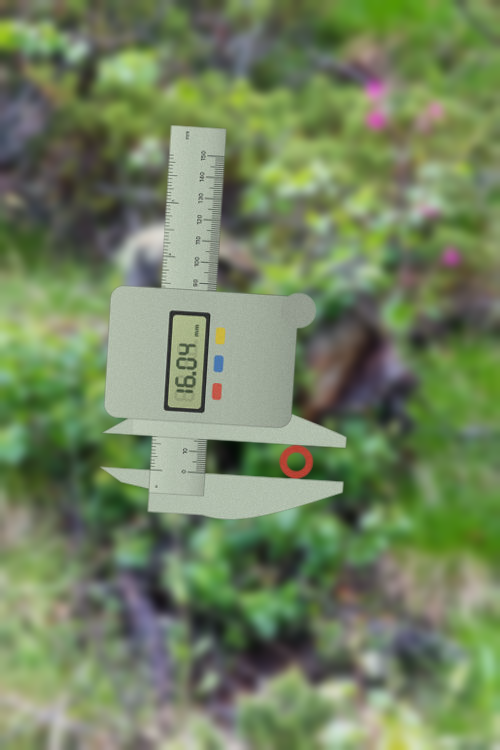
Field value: {"value": 16.04, "unit": "mm"}
